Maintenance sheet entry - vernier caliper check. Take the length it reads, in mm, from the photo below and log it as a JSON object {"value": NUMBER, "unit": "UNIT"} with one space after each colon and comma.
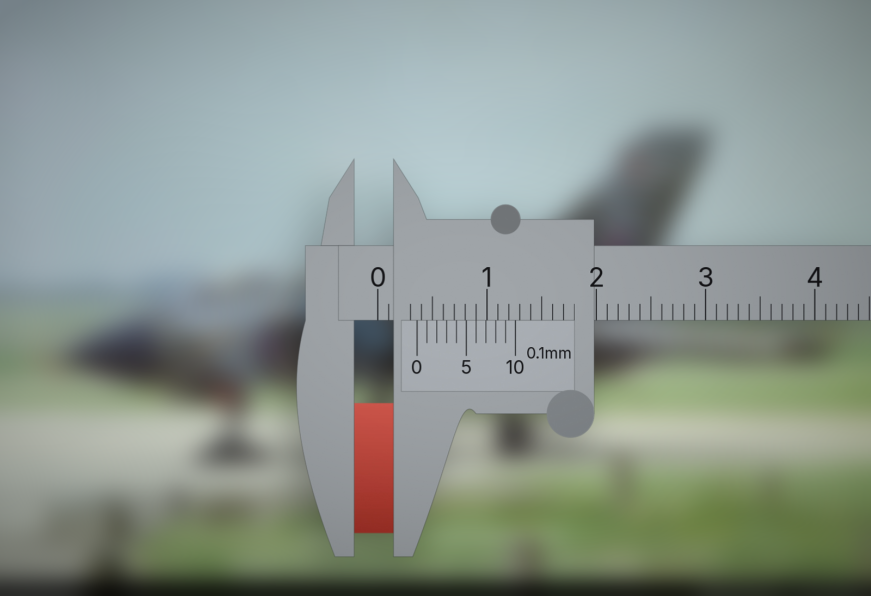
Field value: {"value": 3.6, "unit": "mm"}
